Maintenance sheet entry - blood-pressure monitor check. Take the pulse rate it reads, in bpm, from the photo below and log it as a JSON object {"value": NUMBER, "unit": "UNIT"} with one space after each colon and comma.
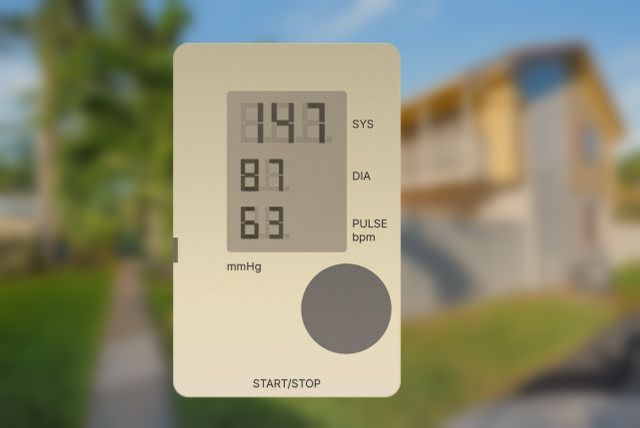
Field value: {"value": 63, "unit": "bpm"}
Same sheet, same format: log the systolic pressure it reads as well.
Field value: {"value": 147, "unit": "mmHg"}
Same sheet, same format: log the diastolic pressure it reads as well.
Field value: {"value": 87, "unit": "mmHg"}
